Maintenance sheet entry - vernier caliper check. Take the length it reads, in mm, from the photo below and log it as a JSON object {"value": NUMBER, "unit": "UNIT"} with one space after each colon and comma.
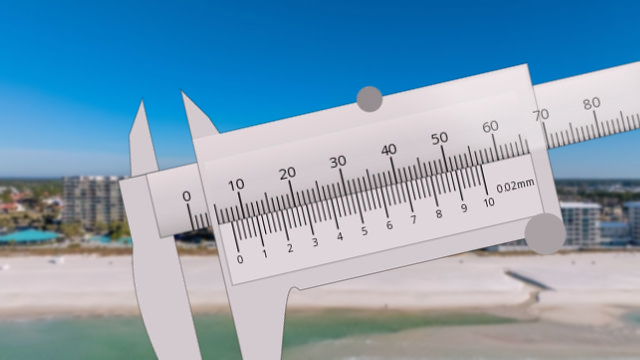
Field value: {"value": 7.5, "unit": "mm"}
